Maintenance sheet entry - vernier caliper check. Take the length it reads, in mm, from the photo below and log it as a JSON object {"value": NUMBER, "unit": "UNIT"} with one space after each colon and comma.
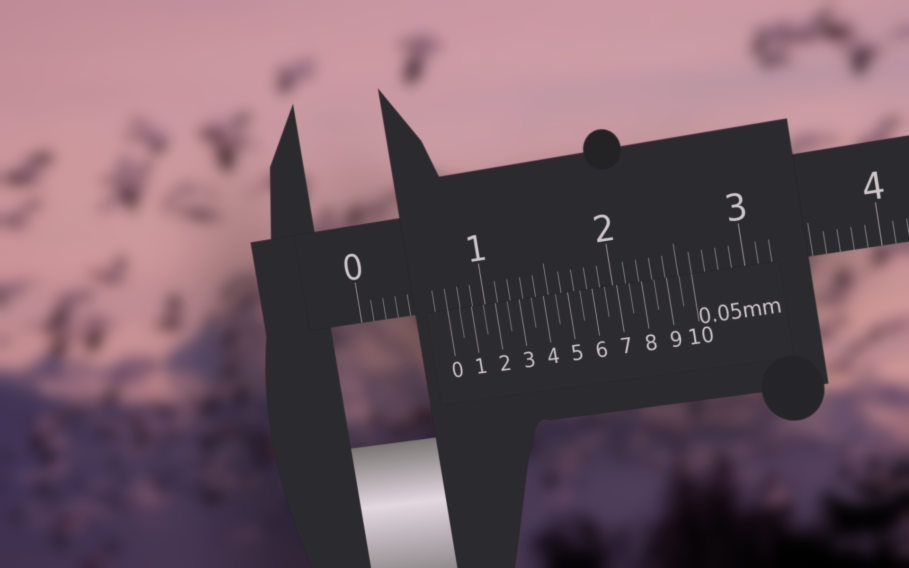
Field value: {"value": 7.0, "unit": "mm"}
